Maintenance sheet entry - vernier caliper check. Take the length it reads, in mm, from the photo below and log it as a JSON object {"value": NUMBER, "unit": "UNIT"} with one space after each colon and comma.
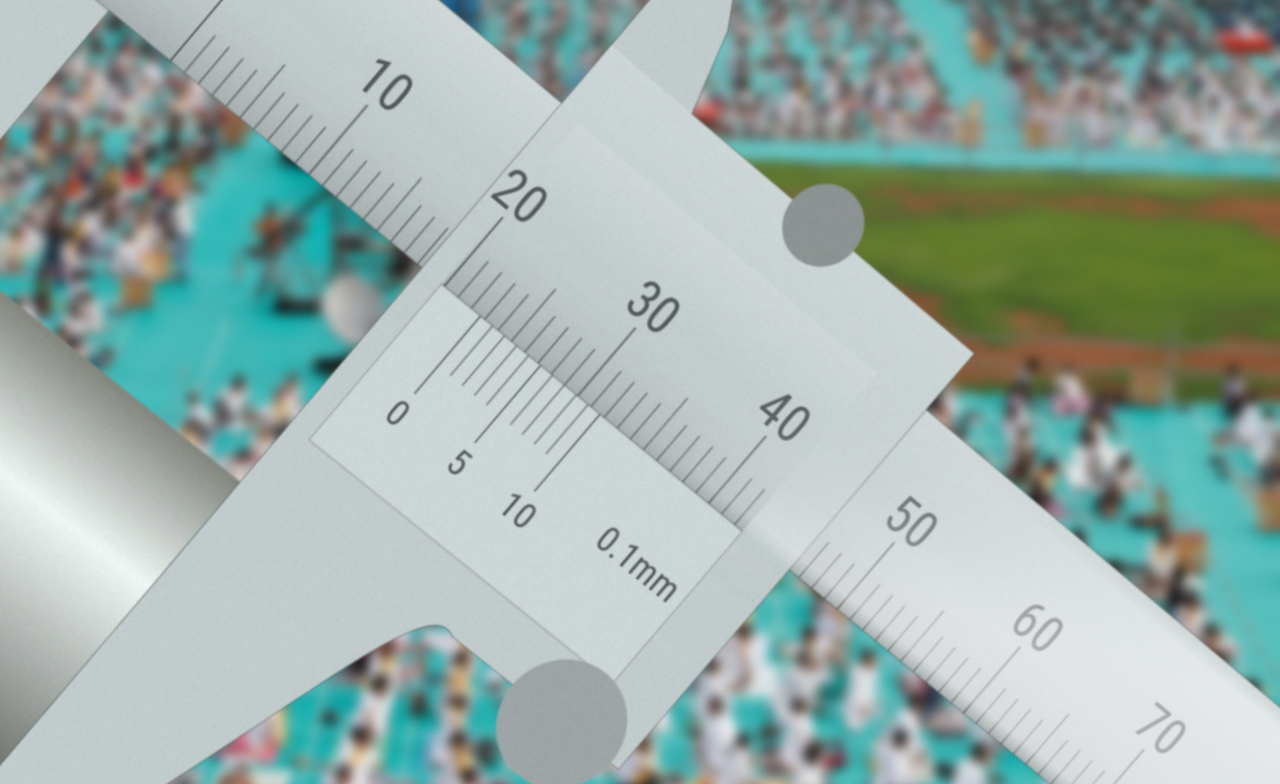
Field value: {"value": 22.7, "unit": "mm"}
